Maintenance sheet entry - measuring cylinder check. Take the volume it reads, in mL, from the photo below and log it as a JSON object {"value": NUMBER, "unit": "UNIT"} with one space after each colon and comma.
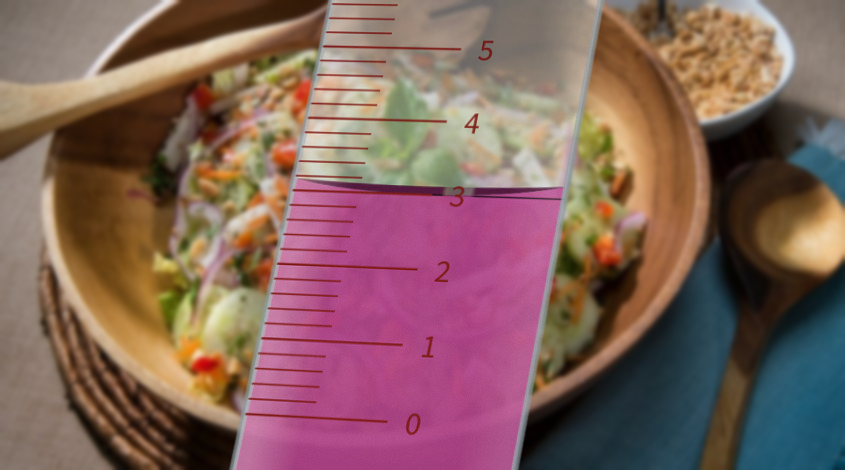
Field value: {"value": 3, "unit": "mL"}
